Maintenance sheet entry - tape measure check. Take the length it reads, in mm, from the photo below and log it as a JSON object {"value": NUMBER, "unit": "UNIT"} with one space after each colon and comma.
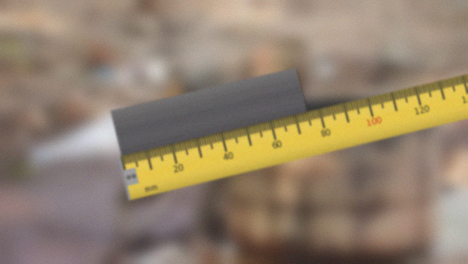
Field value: {"value": 75, "unit": "mm"}
